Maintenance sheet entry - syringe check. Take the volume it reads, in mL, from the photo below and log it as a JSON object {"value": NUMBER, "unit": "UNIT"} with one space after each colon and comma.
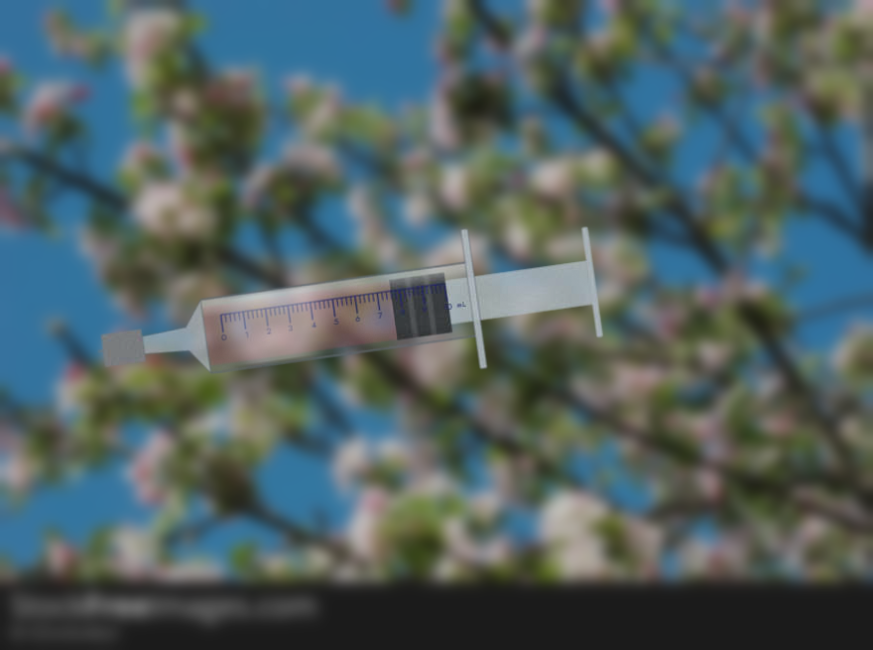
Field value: {"value": 7.6, "unit": "mL"}
